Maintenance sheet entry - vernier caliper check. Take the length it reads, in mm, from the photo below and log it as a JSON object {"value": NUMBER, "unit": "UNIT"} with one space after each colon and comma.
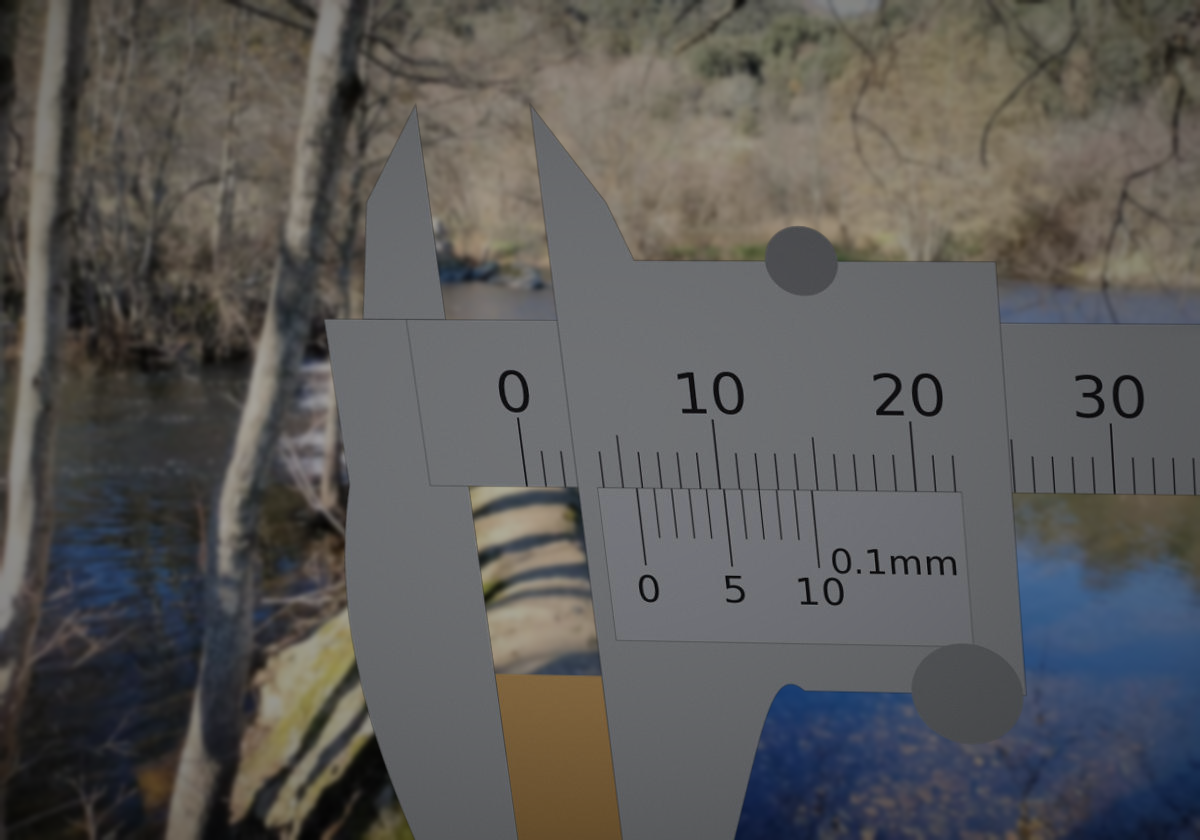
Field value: {"value": 5.7, "unit": "mm"}
